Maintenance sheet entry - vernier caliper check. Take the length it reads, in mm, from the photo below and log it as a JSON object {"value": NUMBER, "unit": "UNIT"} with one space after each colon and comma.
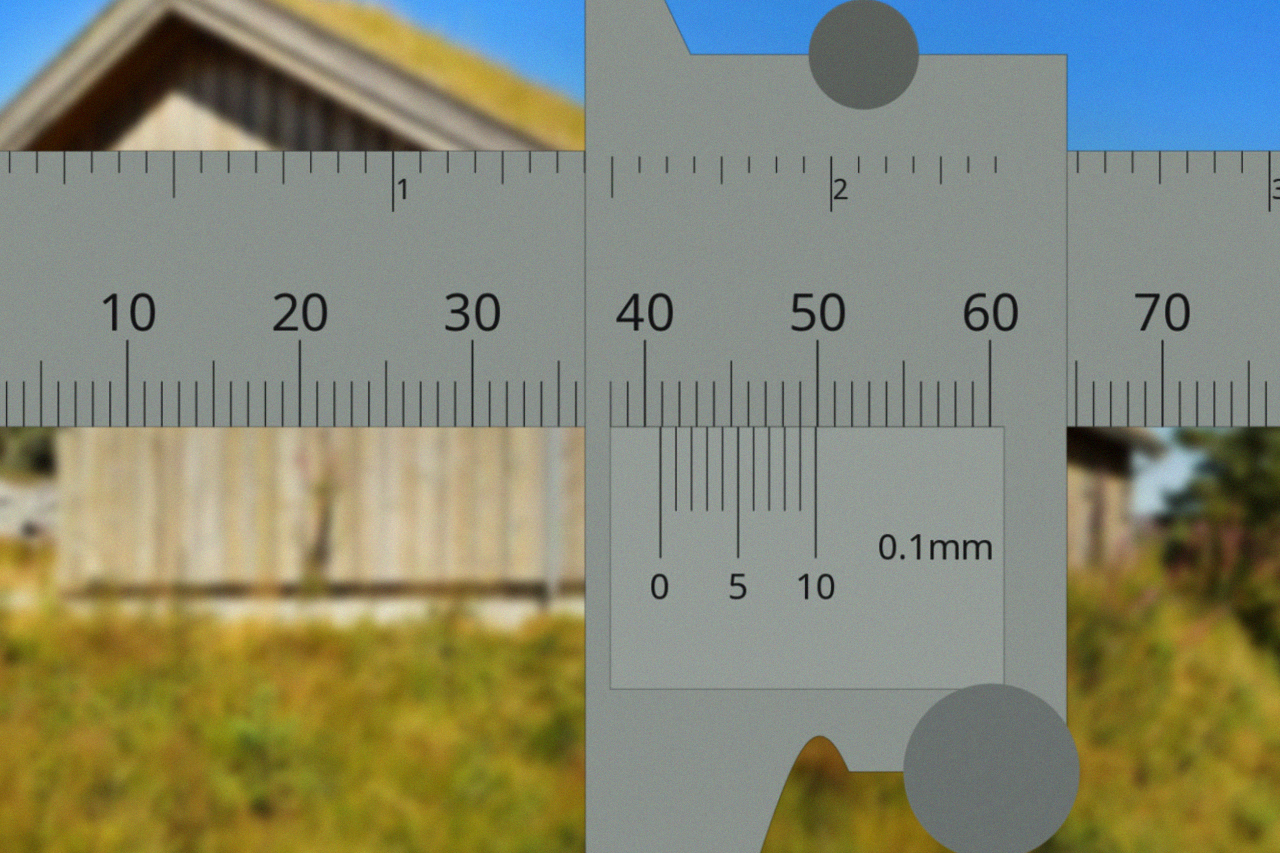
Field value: {"value": 40.9, "unit": "mm"}
